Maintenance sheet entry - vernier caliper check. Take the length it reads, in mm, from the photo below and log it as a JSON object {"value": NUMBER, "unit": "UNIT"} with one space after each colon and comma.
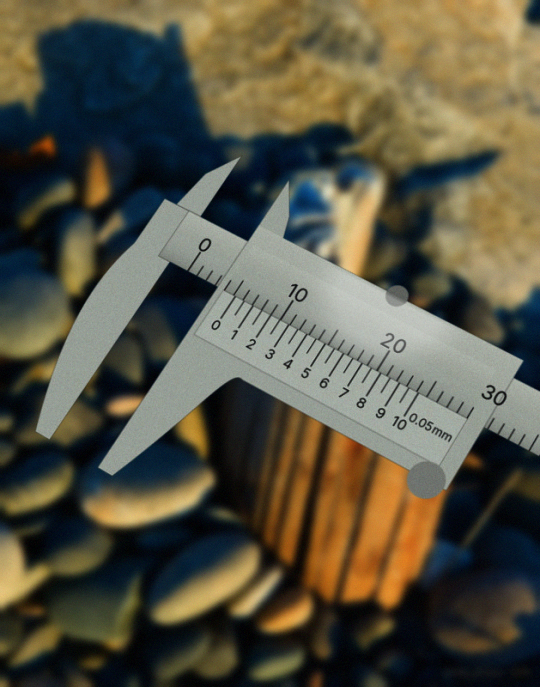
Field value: {"value": 5.2, "unit": "mm"}
